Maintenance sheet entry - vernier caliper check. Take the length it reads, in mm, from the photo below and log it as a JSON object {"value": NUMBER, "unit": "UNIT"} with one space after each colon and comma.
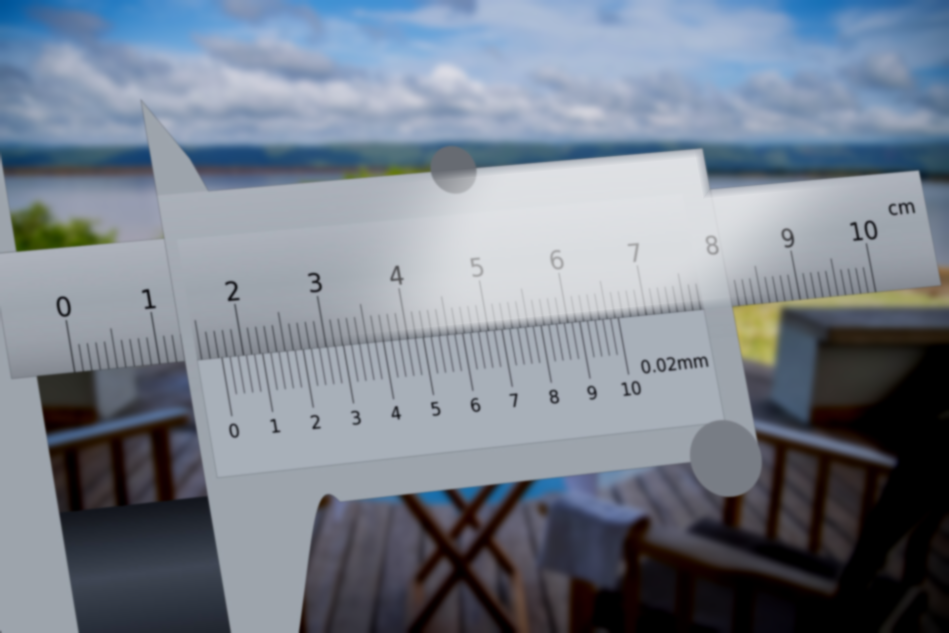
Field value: {"value": 17.4, "unit": "mm"}
